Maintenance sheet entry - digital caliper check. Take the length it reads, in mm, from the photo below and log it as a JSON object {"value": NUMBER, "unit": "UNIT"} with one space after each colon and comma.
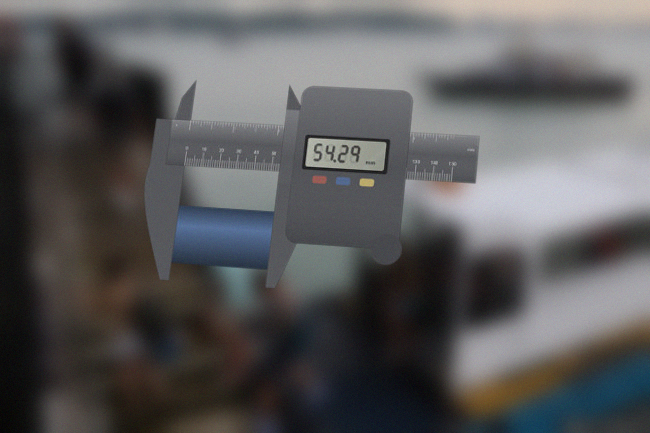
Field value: {"value": 54.29, "unit": "mm"}
